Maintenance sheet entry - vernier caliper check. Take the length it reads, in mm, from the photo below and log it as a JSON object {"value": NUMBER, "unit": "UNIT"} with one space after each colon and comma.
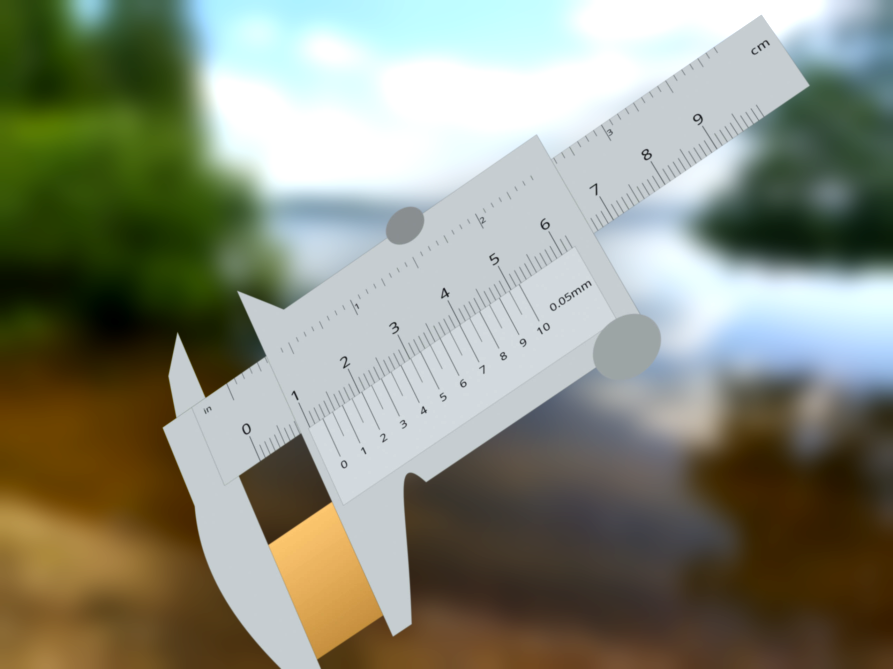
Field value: {"value": 12.6, "unit": "mm"}
